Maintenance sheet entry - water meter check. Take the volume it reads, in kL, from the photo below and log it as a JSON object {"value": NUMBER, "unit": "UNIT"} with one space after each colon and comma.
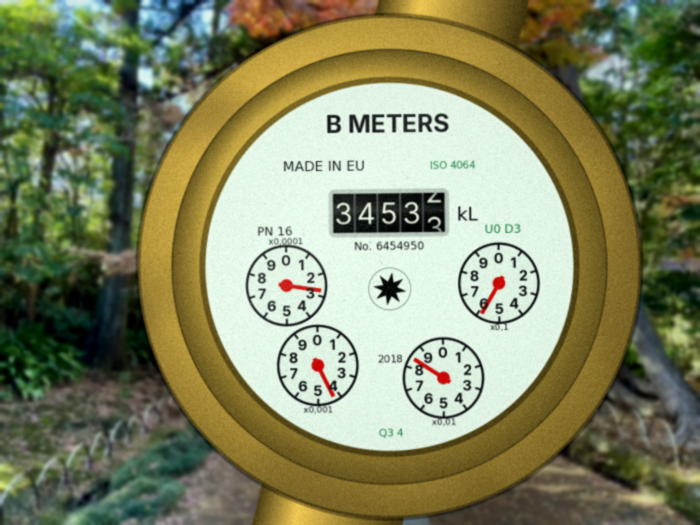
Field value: {"value": 34532.5842, "unit": "kL"}
